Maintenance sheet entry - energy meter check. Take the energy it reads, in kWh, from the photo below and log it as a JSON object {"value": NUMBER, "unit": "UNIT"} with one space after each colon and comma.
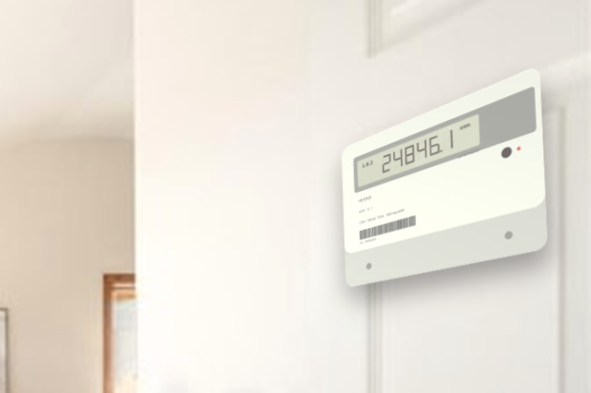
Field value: {"value": 24846.1, "unit": "kWh"}
